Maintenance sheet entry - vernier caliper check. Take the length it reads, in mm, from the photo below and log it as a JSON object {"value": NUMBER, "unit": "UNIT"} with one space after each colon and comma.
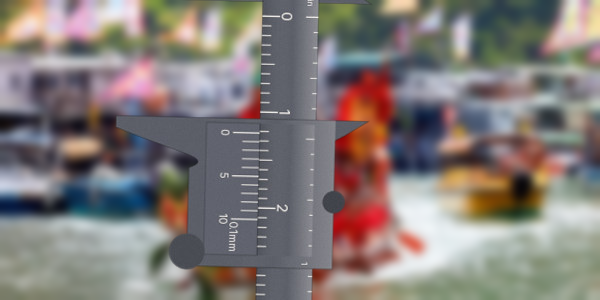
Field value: {"value": 12.2, "unit": "mm"}
